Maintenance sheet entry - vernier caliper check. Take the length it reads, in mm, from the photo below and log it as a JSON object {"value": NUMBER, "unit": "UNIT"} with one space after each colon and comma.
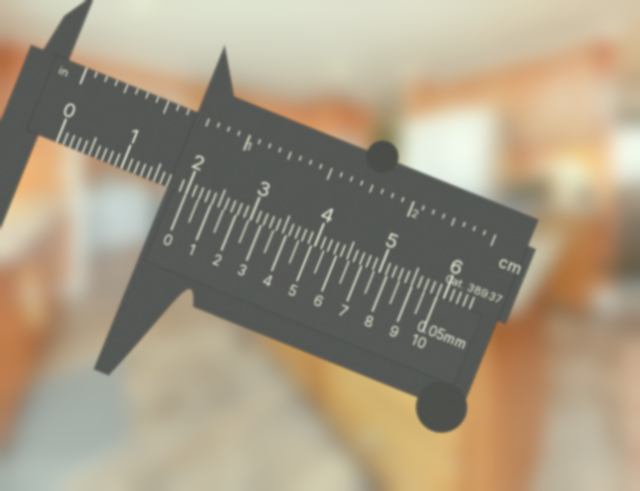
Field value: {"value": 20.0, "unit": "mm"}
